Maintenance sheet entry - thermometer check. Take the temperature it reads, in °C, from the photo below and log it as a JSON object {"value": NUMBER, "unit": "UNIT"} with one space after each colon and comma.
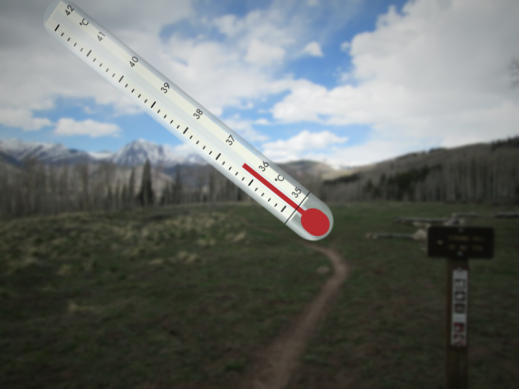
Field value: {"value": 36.4, "unit": "°C"}
